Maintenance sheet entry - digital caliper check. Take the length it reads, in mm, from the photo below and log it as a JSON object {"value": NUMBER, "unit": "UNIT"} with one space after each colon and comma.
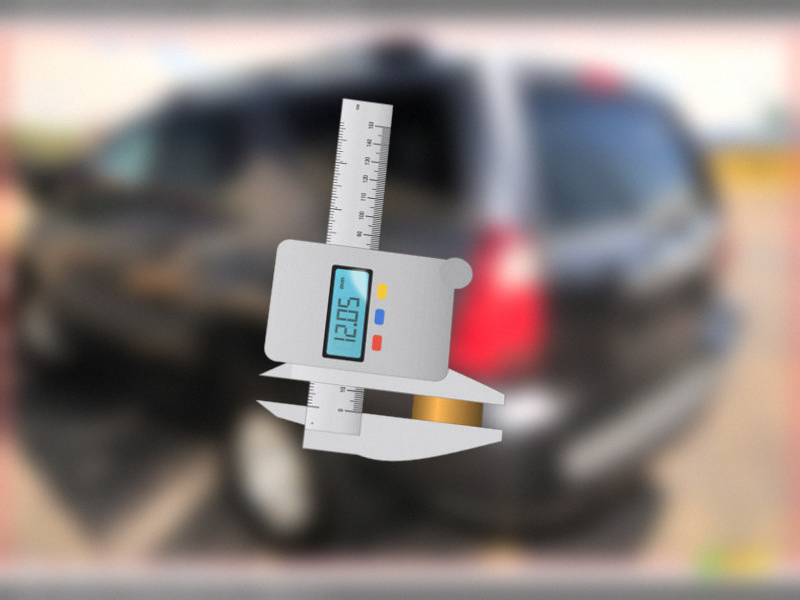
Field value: {"value": 12.05, "unit": "mm"}
